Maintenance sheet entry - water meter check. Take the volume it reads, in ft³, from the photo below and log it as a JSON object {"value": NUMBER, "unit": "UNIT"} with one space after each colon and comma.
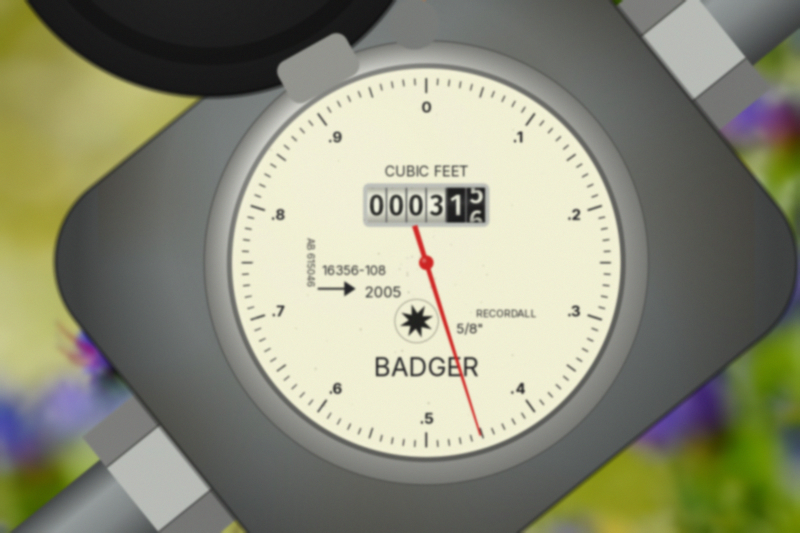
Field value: {"value": 315.45, "unit": "ft³"}
